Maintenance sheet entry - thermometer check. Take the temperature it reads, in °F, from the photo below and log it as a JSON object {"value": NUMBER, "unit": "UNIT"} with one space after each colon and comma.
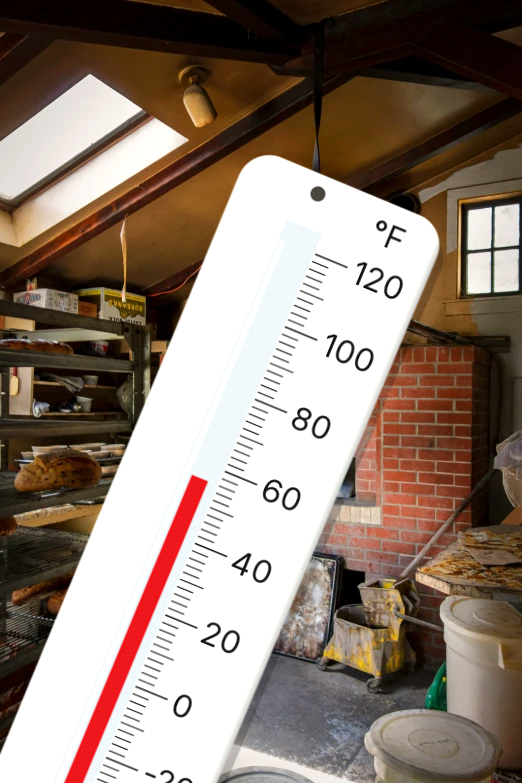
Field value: {"value": 56, "unit": "°F"}
